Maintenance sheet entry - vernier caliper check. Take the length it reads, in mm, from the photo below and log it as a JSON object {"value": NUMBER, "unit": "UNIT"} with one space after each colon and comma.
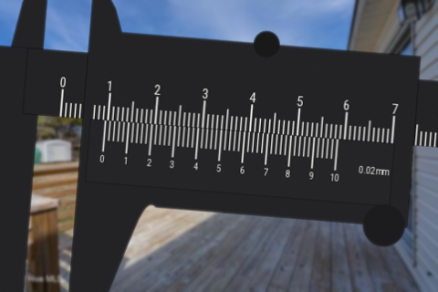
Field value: {"value": 9.5, "unit": "mm"}
